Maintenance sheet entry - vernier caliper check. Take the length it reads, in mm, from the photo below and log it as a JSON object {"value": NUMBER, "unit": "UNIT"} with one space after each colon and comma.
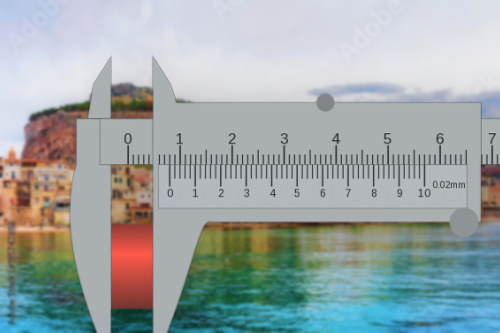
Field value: {"value": 8.0, "unit": "mm"}
